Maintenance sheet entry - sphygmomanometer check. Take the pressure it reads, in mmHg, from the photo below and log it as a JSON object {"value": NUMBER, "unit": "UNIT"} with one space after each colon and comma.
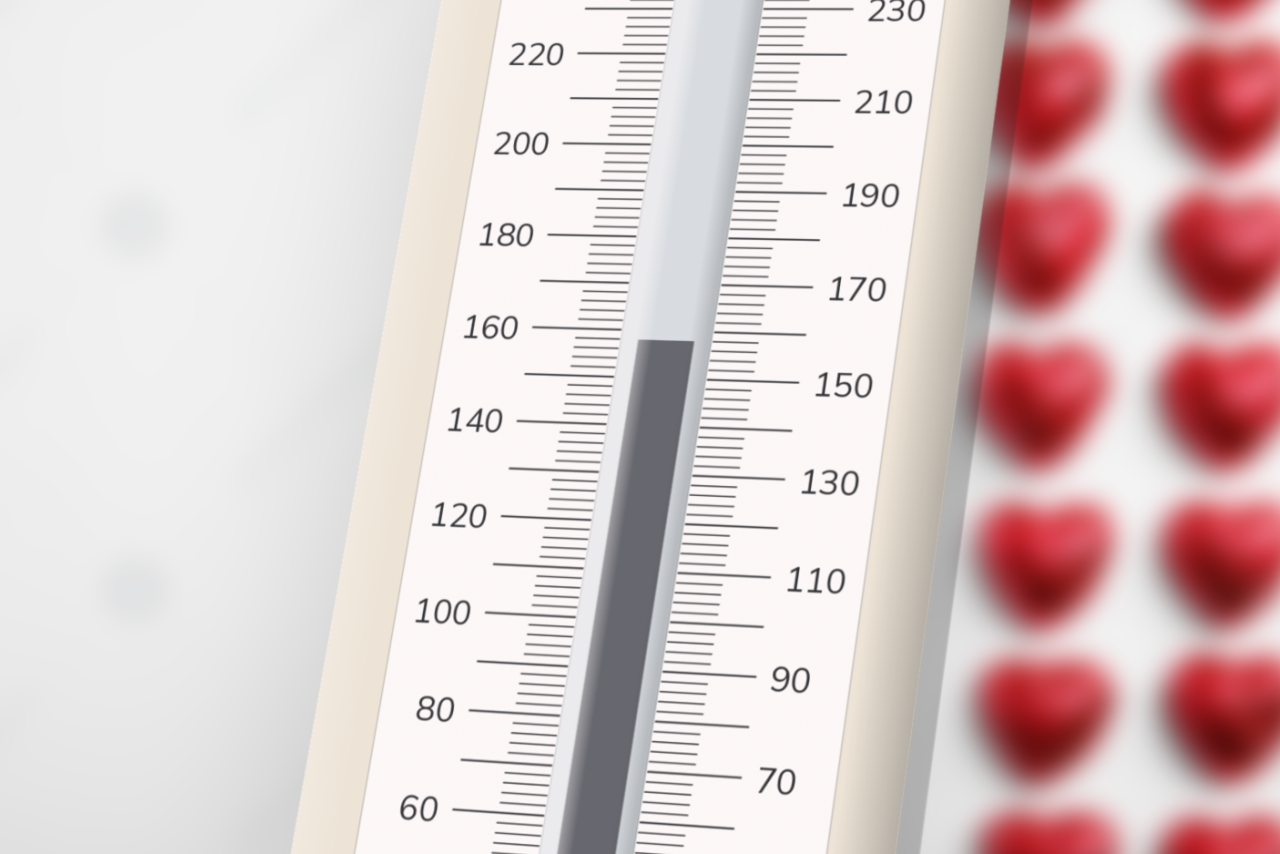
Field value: {"value": 158, "unit": "mmHg"}
